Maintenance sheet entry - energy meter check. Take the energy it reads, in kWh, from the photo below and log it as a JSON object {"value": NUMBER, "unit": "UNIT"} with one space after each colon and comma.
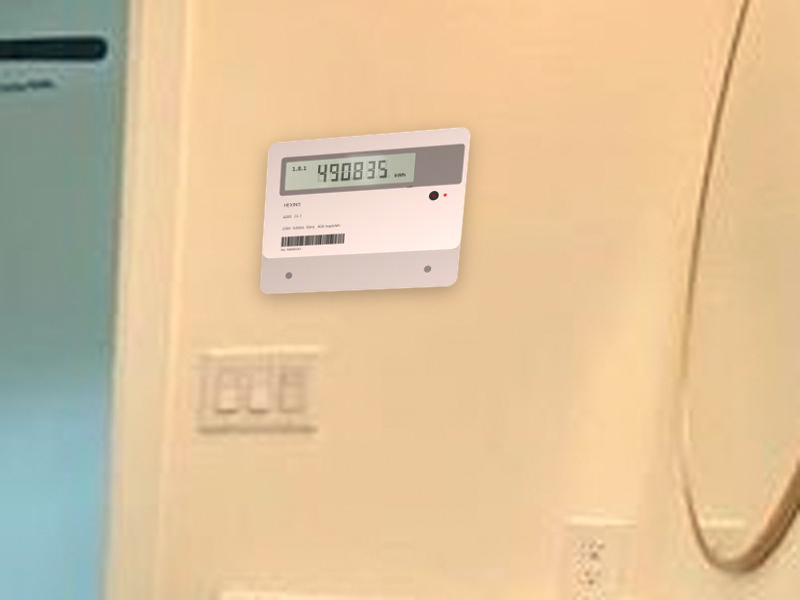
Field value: {"value": 490835, "unit": "kWh"}
